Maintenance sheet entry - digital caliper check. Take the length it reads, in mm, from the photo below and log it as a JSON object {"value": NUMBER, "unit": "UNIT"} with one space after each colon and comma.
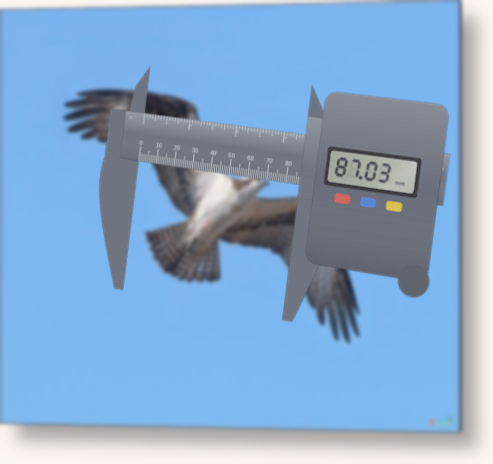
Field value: {"value": 87.03, "unit": "mm"}
